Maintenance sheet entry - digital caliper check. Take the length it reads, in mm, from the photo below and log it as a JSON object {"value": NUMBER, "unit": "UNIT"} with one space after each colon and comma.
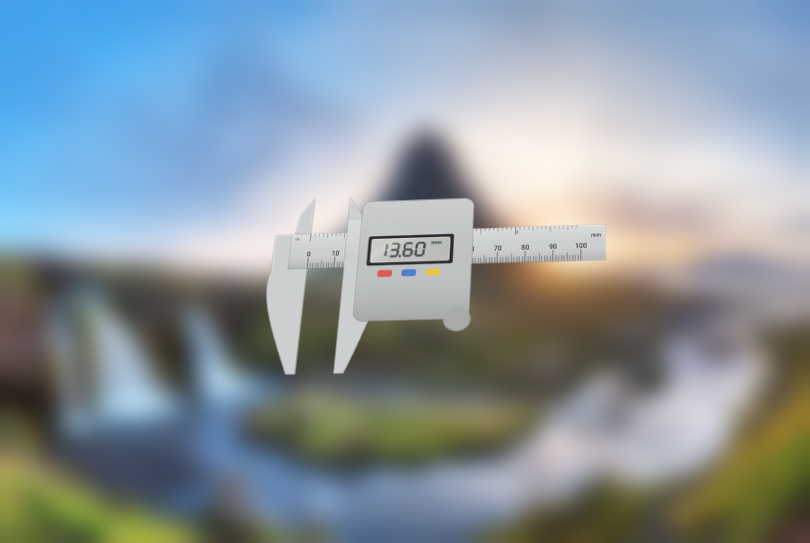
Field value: {"value": 13.60, "unit": "mm"}
